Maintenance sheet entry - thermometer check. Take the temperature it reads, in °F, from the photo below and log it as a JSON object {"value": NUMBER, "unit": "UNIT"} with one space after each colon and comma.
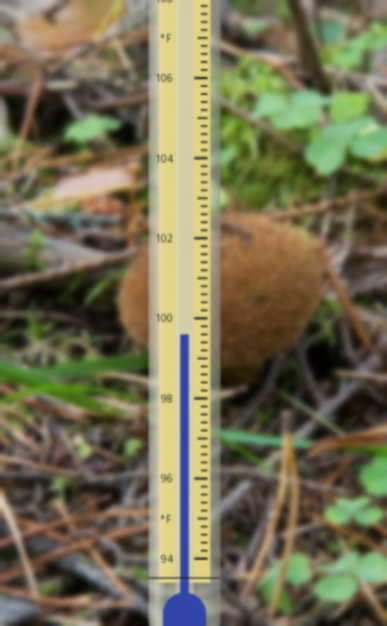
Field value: {"value": 99.6, "unit": "°F"}
